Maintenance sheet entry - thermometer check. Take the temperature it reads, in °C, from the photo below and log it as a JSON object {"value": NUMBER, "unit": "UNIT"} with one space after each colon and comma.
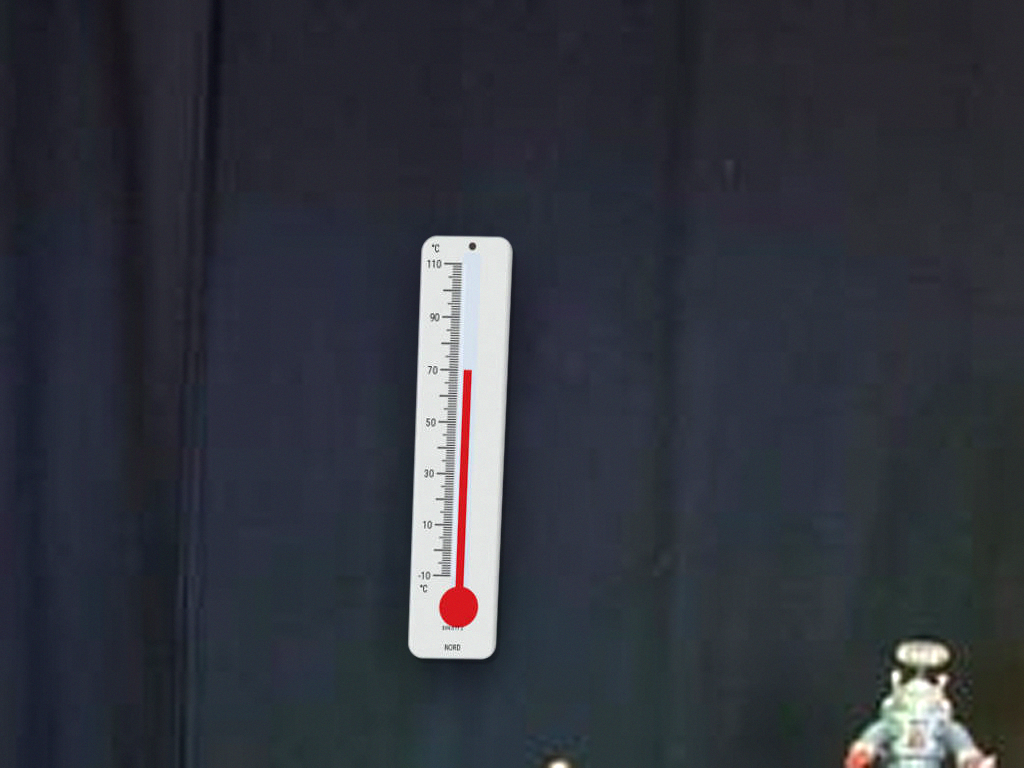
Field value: {"value": 70, "unit": "°C"}
